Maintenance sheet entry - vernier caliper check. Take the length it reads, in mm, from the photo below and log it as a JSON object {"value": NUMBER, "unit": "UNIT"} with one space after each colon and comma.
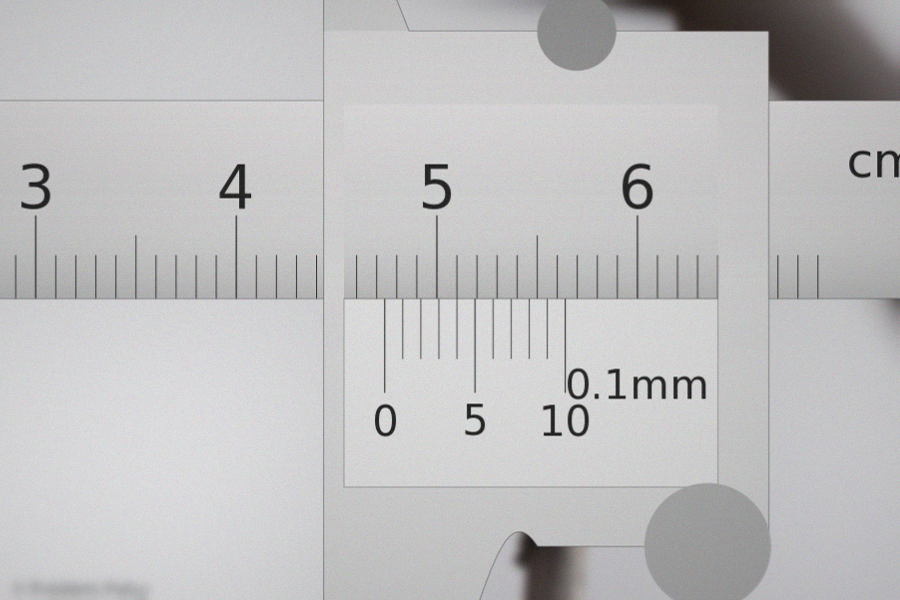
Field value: {"value": 47.4, "unit": "mm"}
